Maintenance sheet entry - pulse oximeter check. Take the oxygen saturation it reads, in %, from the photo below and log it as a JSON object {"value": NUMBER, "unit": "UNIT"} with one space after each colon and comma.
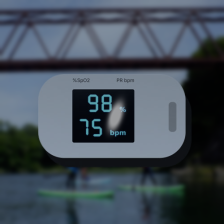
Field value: {"value": 98, "unit": "%"}
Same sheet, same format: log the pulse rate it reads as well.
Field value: {"value": 75, "unit": "bpm"}
